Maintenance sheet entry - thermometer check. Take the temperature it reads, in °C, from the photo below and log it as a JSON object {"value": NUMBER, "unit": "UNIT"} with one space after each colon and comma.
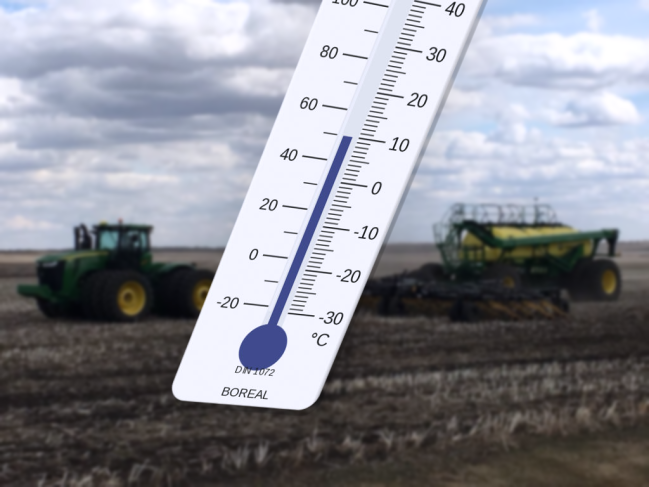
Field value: {"value": 10, "unit": "°C"}
